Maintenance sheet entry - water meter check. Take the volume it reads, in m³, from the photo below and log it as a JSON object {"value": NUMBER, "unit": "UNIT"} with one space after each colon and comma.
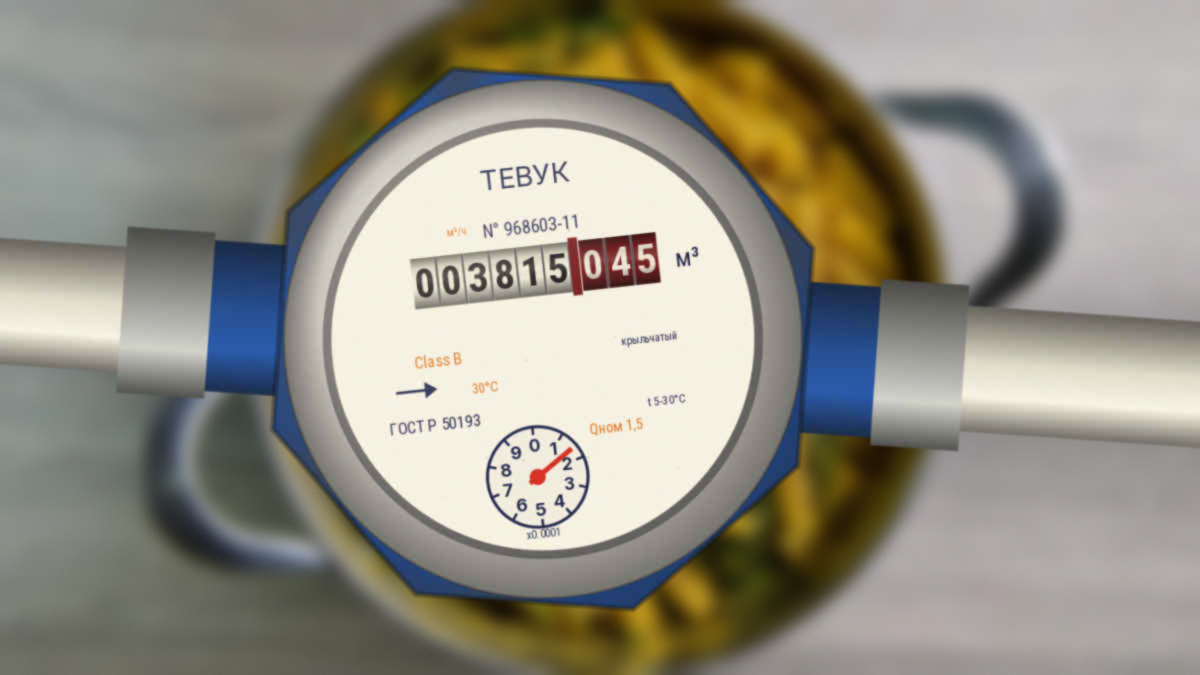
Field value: {"value": 3815.0451, "unit": "m³"}
